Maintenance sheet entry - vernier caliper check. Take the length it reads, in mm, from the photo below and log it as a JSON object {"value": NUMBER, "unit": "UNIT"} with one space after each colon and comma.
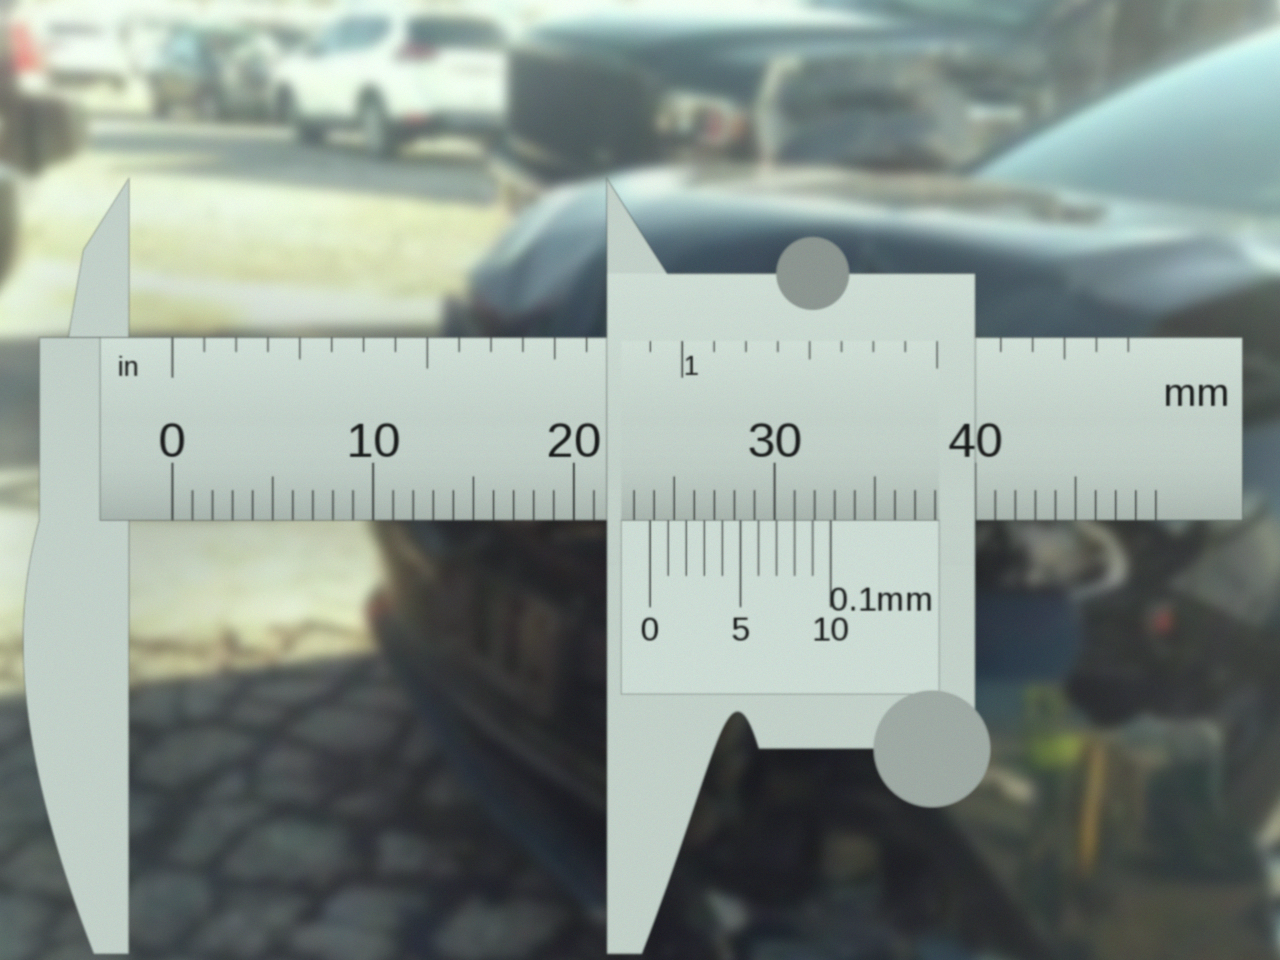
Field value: {"value": 23.8, "unit": "mm"}
